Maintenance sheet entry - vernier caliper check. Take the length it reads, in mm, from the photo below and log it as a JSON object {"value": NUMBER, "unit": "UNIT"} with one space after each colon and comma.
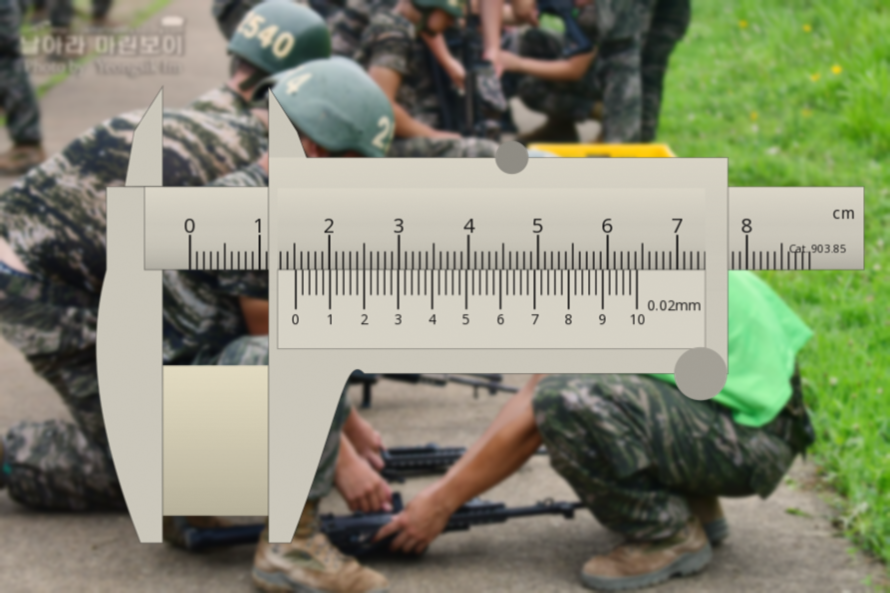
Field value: {"value": 15.2, "unit": "mm"}
